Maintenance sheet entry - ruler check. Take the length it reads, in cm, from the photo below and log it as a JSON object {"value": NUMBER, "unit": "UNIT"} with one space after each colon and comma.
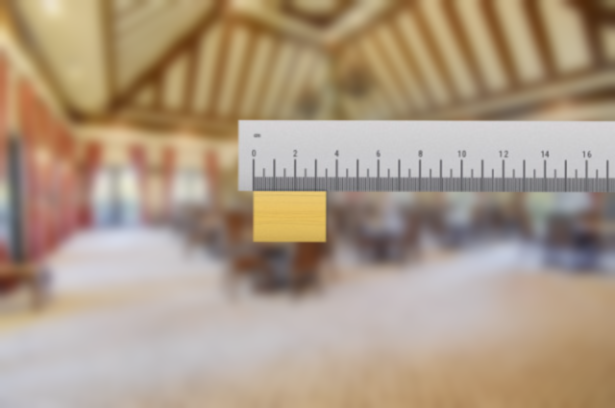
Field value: {"value": 3.5, "unit": "cm"}
